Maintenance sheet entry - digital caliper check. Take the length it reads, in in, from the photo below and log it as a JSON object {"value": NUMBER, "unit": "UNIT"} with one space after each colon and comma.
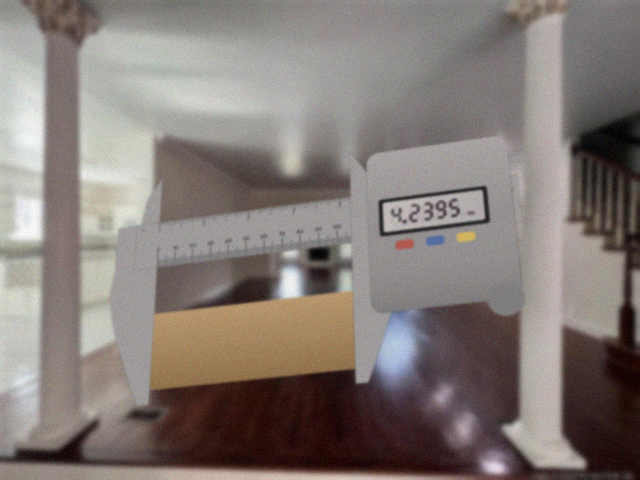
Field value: {"value": 4.2395, "unit": "in"}
